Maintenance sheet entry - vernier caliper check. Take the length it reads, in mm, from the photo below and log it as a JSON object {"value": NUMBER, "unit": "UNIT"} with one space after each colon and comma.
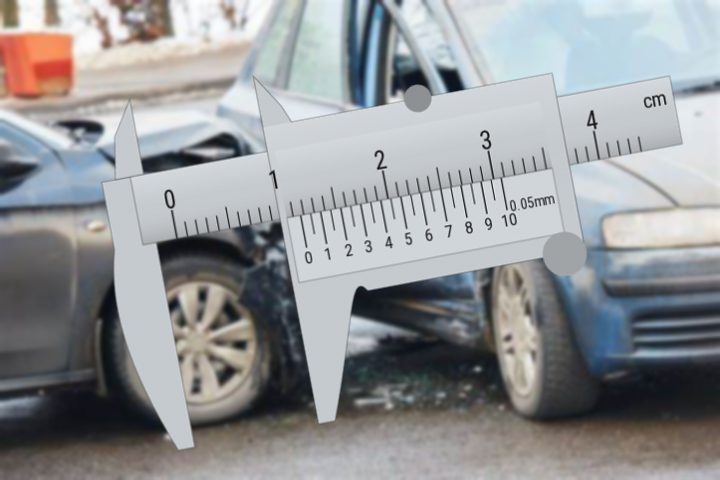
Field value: {"value": 11.7, "unit": "mm"}
